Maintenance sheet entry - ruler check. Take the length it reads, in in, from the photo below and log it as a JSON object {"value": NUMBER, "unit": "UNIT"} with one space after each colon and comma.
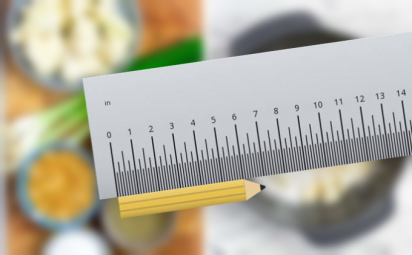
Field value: {"value": 7, "unit": "in"}
